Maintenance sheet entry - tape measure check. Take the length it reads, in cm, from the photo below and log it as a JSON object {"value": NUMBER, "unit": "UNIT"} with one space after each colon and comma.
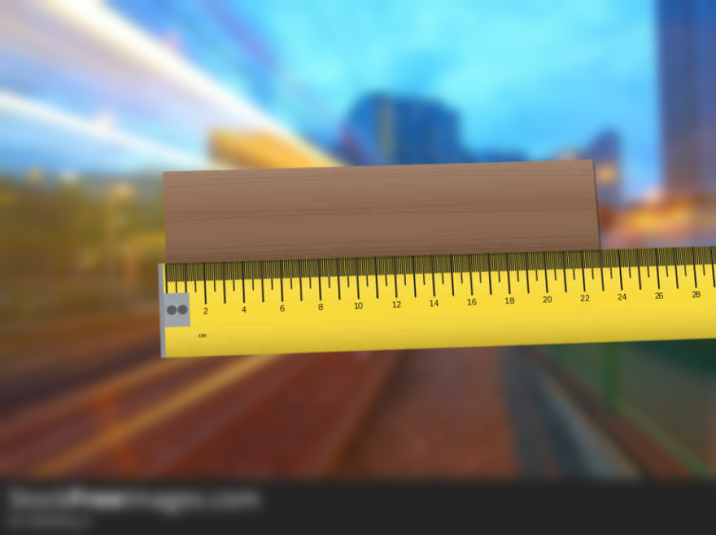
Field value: {"value": 23, "unit": "cm"}
